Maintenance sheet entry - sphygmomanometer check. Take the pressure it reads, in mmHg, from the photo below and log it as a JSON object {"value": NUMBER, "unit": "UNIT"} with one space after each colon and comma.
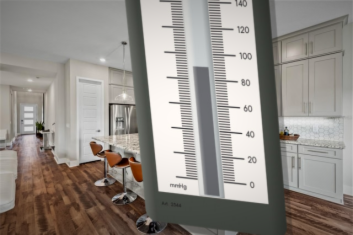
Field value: {"value": 90, "unit": "mmHg"}
